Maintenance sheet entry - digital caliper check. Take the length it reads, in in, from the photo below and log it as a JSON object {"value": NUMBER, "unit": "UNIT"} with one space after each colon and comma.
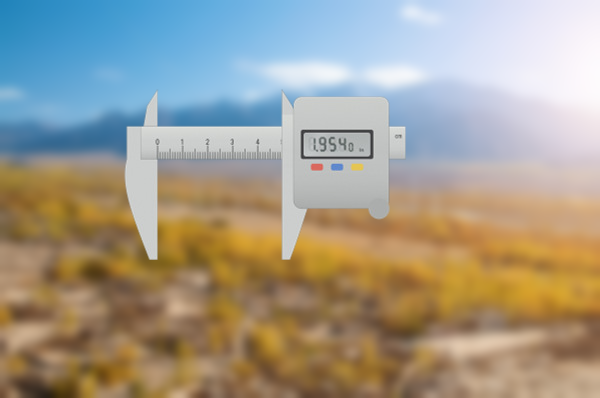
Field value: {"value": 1.9540, "unit": "in"}
